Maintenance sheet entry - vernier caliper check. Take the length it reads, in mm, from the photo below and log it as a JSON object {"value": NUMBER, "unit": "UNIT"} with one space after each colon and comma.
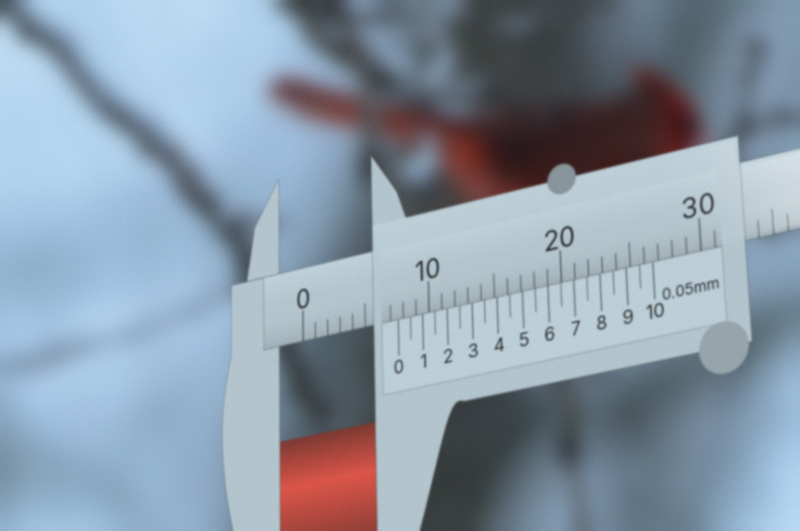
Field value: {"value": 7.6, "unit": "mm"}
